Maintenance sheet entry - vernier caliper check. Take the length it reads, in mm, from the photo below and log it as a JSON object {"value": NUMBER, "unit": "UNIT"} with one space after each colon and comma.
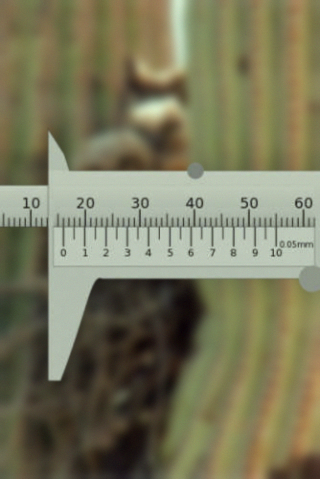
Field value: {"value": 16.0, "unit": "mm"}
